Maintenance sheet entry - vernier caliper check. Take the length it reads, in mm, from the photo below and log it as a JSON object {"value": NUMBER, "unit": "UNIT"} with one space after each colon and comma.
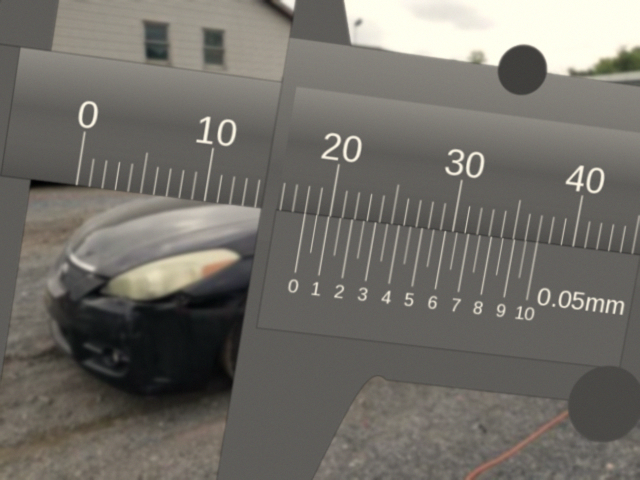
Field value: {"value": 18.0, "unit": "mm"}
